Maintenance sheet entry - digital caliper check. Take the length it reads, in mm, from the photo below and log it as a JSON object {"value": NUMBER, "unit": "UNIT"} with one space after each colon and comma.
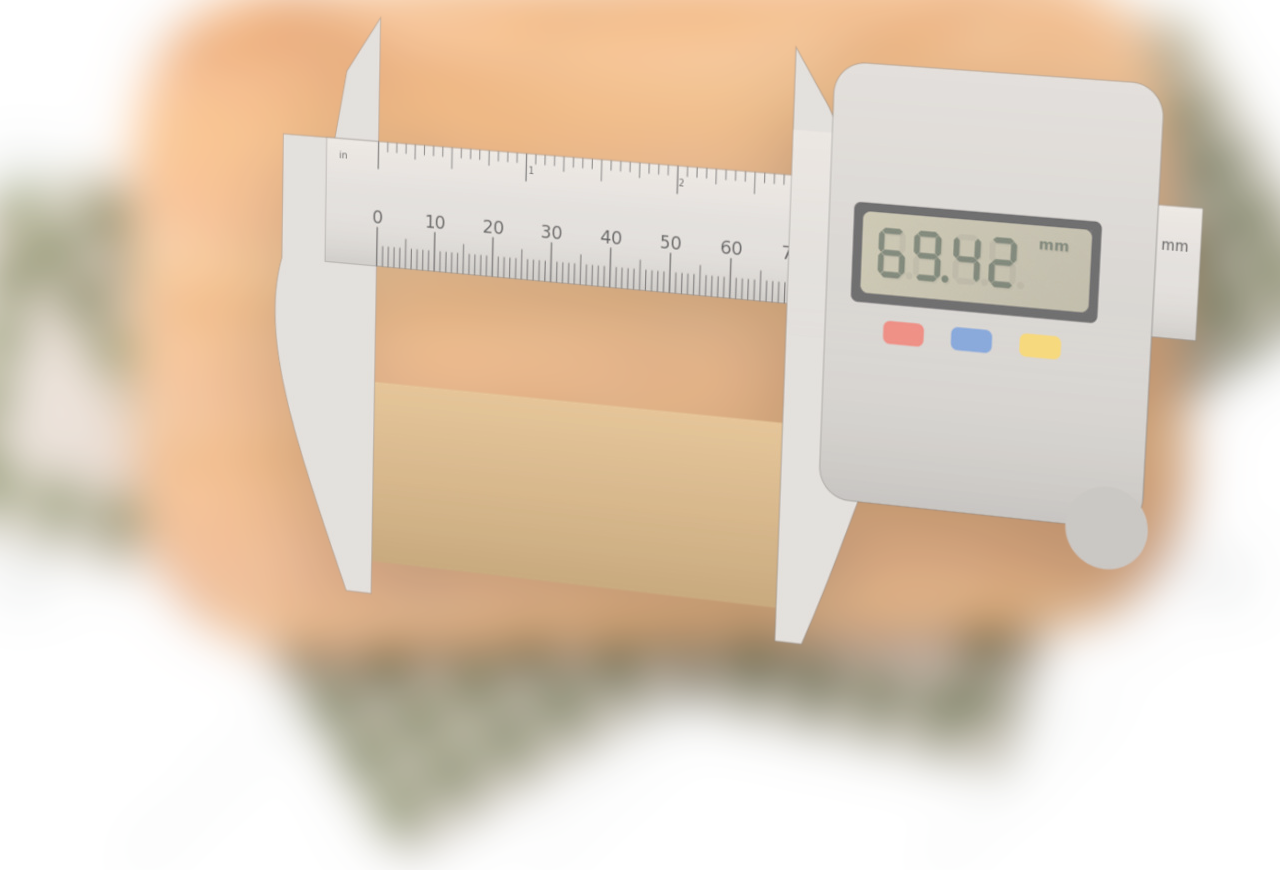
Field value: {"value": 69.42, "unit": "mm"}
